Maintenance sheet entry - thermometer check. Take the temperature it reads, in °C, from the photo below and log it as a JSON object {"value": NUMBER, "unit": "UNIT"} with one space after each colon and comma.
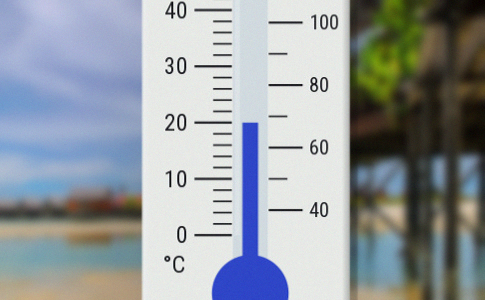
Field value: {"value": 20, "unit": "°C"}
